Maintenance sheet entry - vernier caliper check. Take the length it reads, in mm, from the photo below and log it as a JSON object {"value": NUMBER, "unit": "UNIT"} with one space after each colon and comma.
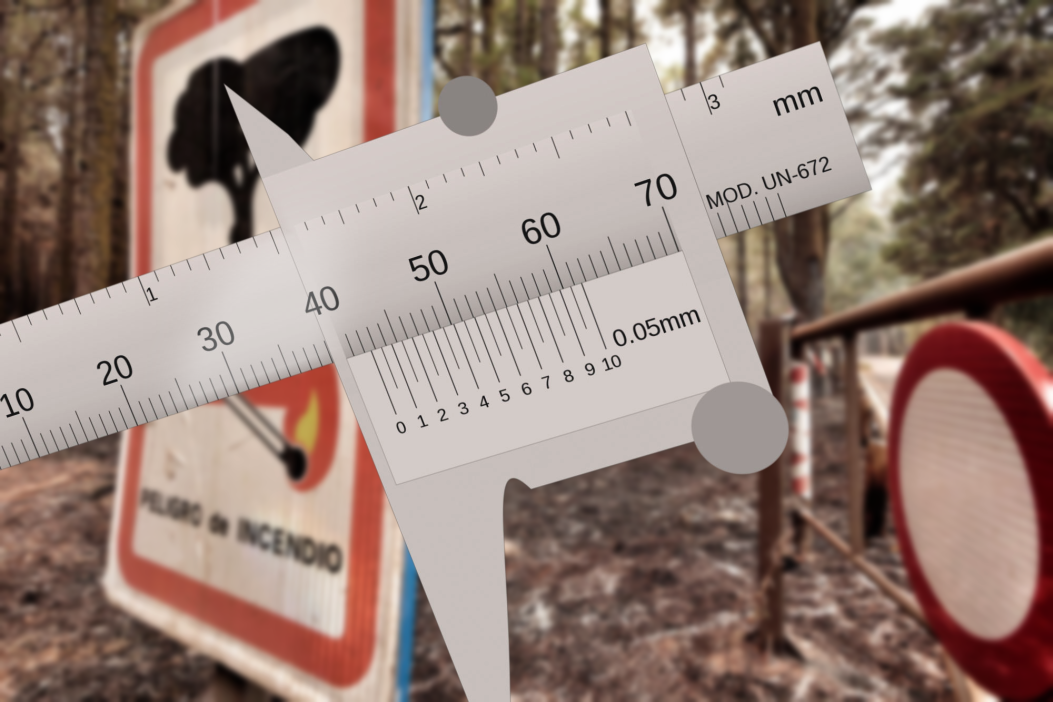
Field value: {"value": 42.6, "unit": "mm"}
